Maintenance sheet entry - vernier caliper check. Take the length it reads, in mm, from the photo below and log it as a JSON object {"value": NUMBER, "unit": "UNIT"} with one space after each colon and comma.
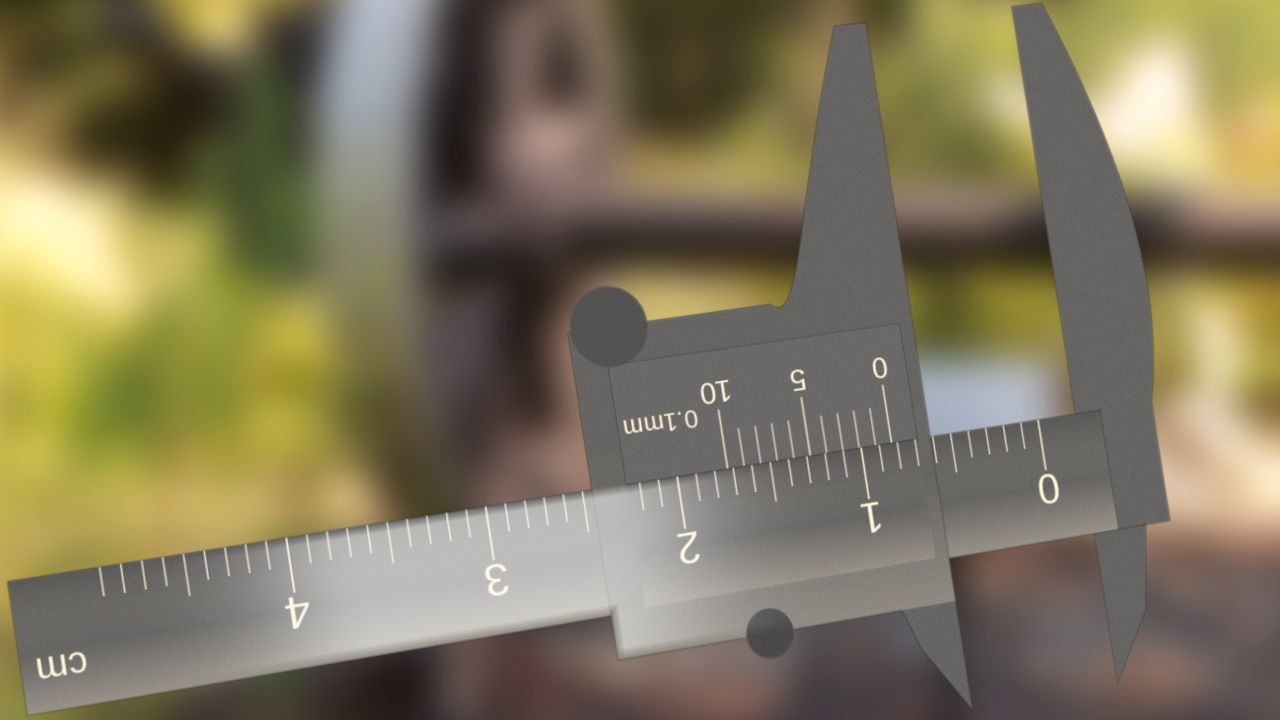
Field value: {"value": 8.3, "unit": "mm"}
